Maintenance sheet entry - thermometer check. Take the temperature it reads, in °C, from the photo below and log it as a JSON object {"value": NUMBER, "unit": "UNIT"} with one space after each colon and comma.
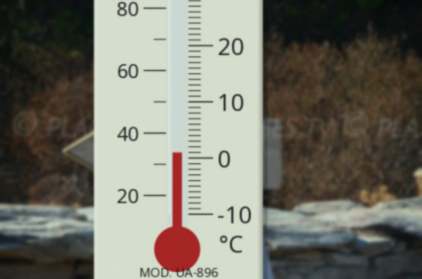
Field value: {"value": 1, "unit": "°C"}
